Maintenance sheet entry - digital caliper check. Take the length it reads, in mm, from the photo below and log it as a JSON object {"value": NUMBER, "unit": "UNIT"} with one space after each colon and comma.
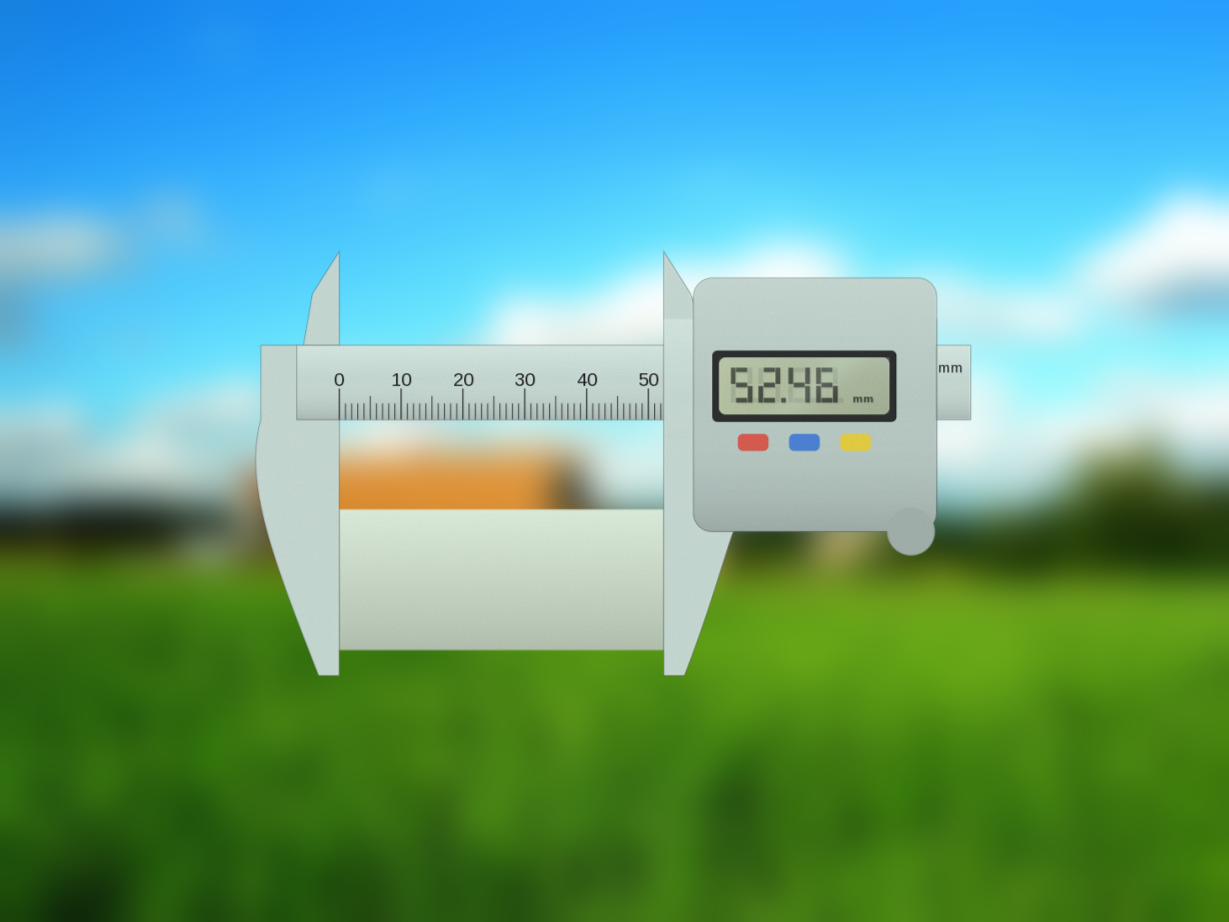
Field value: {"value": 52.46, "unit": "mm"}
